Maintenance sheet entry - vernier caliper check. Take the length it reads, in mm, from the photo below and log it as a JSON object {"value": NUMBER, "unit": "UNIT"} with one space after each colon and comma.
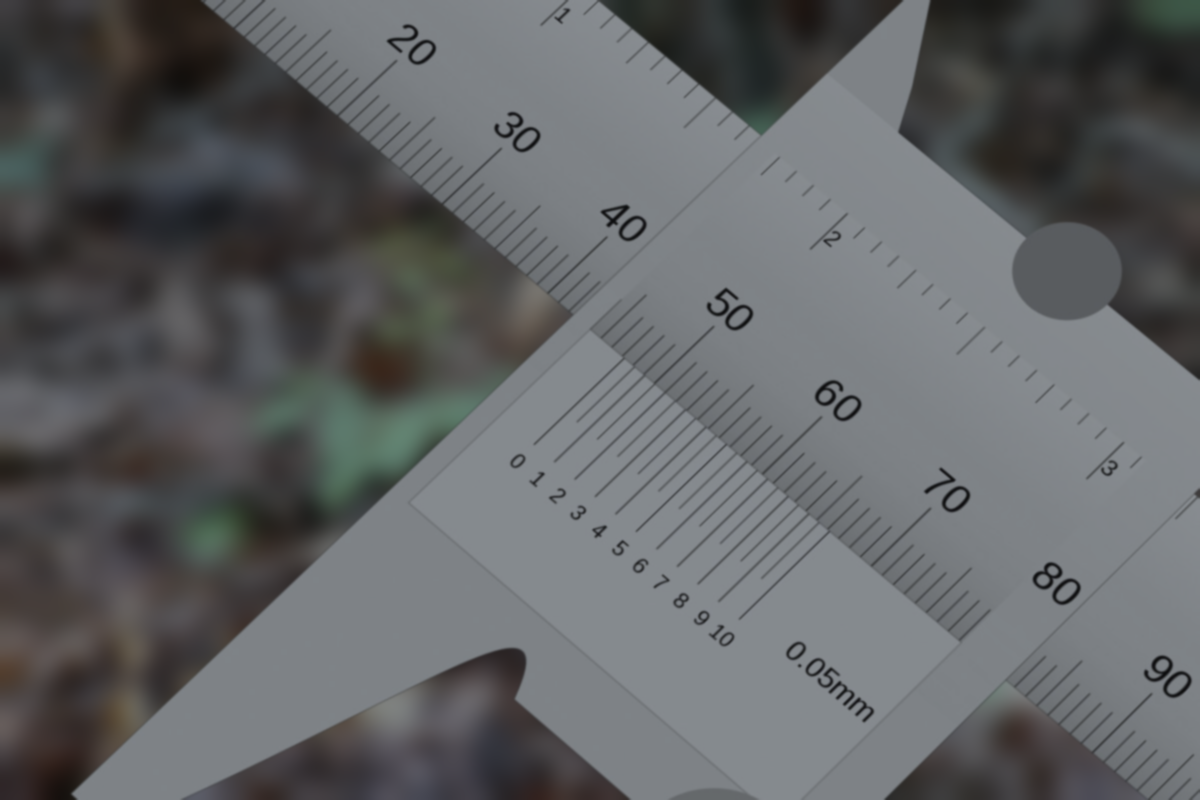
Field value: {"value": 47.2, "unit": "mm"}
